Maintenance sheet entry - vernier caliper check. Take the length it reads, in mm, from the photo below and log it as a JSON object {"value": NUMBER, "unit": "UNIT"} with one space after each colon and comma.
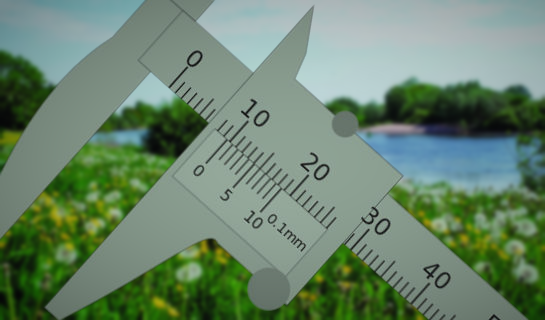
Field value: {"value": 9.6, "unit": "mm"}
